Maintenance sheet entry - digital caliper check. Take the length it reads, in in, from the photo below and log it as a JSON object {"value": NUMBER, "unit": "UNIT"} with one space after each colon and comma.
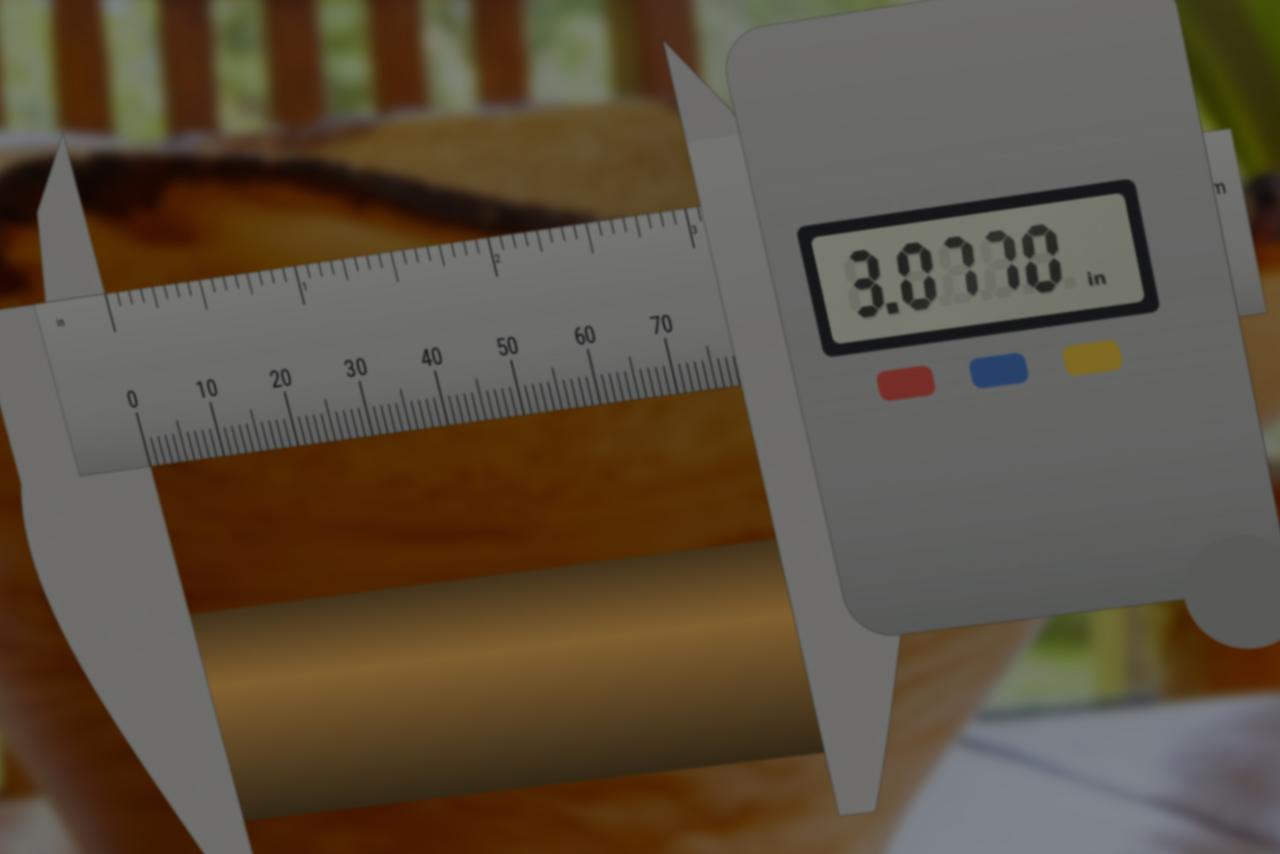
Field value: {"value": 3.0770, "unit": "in"}
